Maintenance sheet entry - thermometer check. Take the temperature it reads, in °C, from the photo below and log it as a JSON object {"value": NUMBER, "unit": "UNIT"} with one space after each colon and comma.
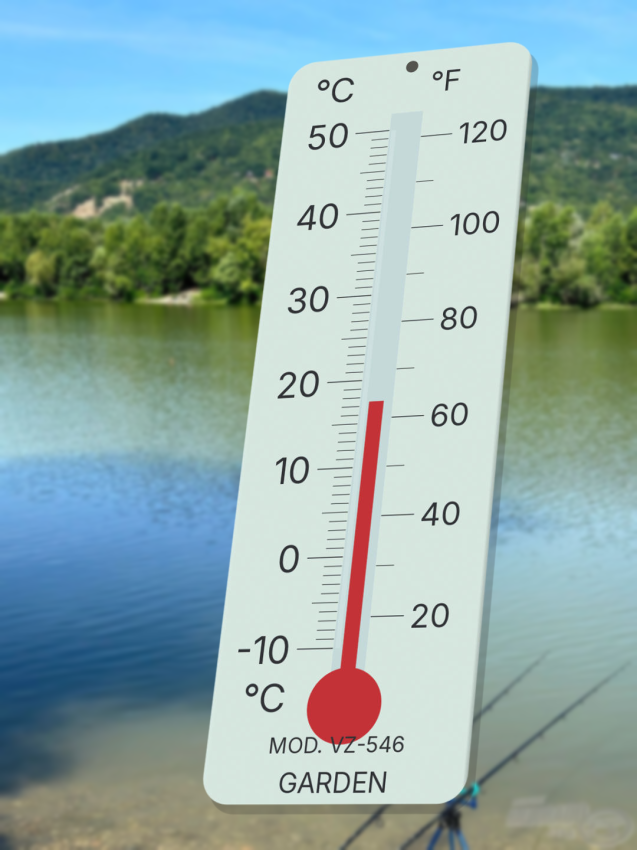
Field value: {"value": 17.5, "unit": "°C"}
